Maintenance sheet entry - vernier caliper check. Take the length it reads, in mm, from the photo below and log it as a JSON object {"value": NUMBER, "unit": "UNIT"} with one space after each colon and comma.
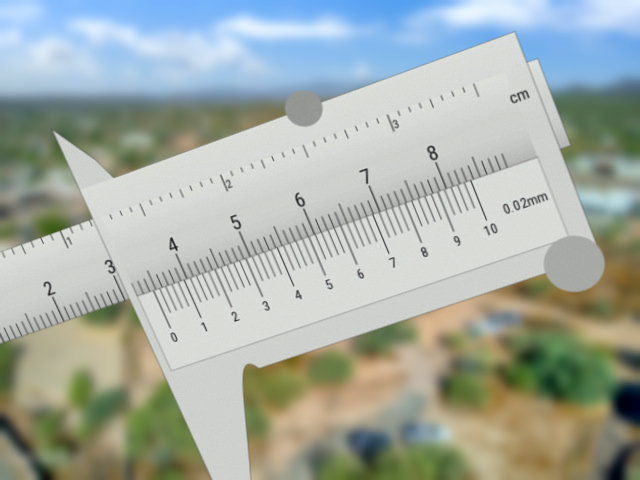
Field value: {"value": 34.6, "unit": "mm"}
